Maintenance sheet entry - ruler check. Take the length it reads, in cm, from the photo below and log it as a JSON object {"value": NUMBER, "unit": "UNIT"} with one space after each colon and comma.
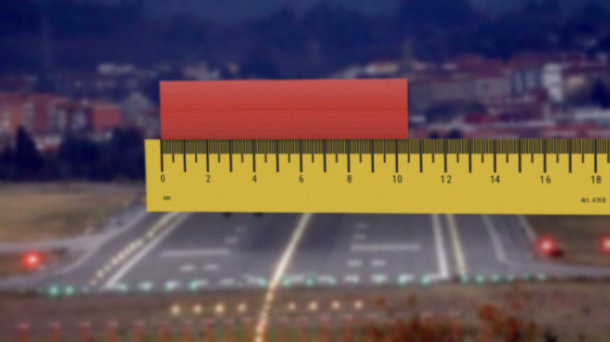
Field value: {"value": 10.5, "unit": "cm"}
